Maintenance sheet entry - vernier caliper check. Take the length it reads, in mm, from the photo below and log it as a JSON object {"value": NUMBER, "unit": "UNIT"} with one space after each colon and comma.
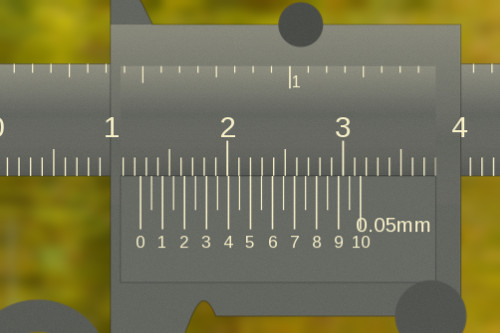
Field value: {"value": 12.5, "unit": "mm"}
